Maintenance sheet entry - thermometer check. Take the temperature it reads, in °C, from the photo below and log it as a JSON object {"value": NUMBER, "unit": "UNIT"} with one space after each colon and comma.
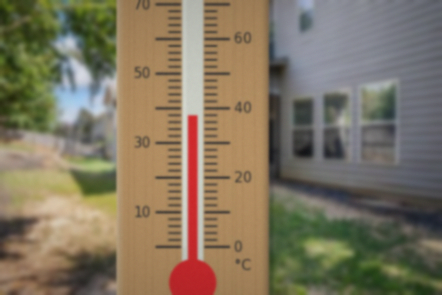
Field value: {"value": 38, "unit": "°C"}
